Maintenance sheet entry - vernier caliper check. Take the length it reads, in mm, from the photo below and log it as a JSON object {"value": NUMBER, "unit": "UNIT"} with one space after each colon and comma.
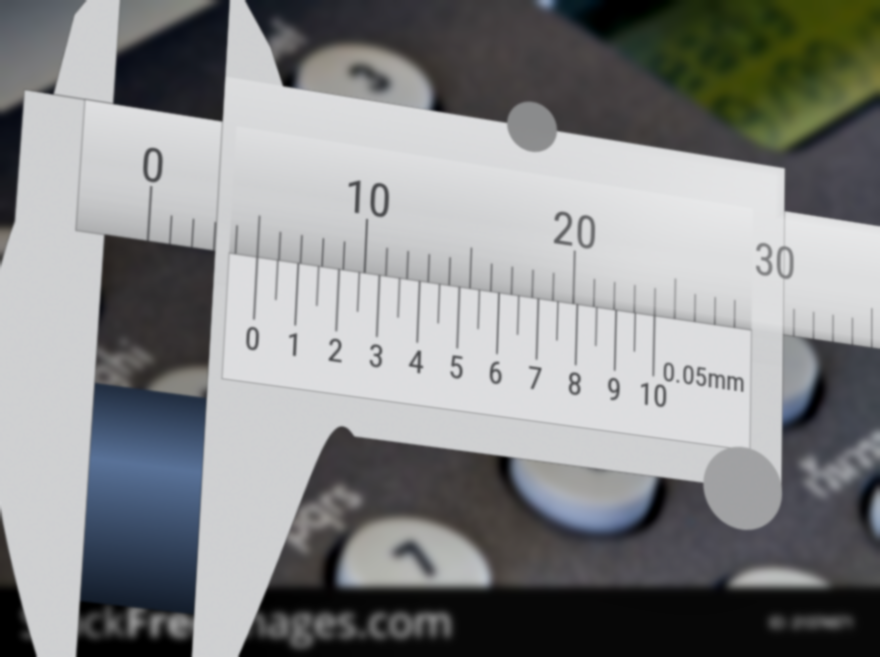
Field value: {"value": 5.0, "unit": "mm"}
